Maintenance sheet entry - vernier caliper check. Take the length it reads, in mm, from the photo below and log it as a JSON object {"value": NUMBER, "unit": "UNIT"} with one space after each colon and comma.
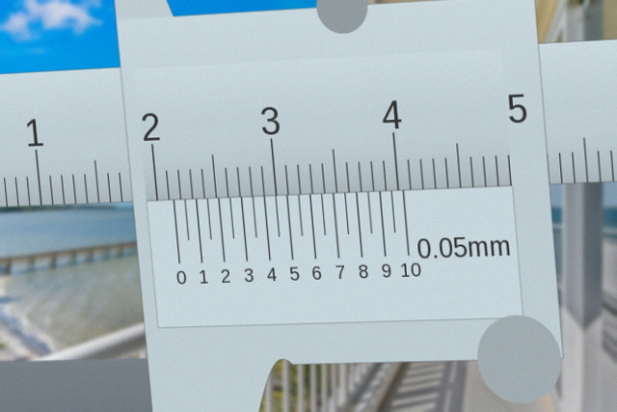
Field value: {"value": 21.4, "unit": "mm"}
